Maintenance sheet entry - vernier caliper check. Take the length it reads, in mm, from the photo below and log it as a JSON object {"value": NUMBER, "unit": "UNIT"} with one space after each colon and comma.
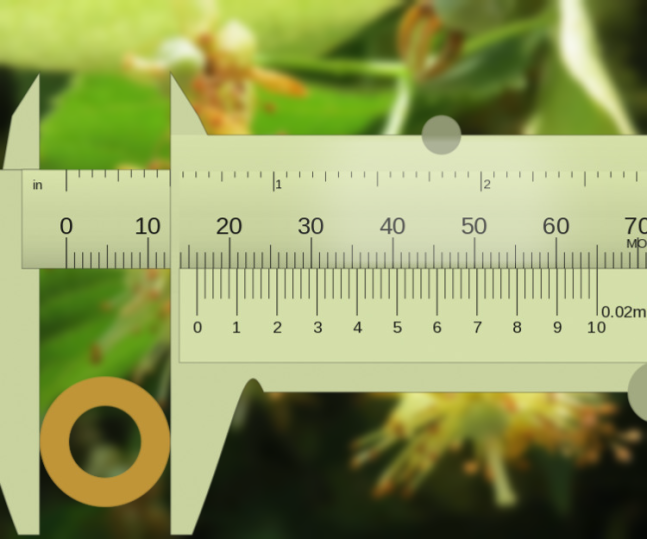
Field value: {"value": 16.0, "unit": "mm"}
